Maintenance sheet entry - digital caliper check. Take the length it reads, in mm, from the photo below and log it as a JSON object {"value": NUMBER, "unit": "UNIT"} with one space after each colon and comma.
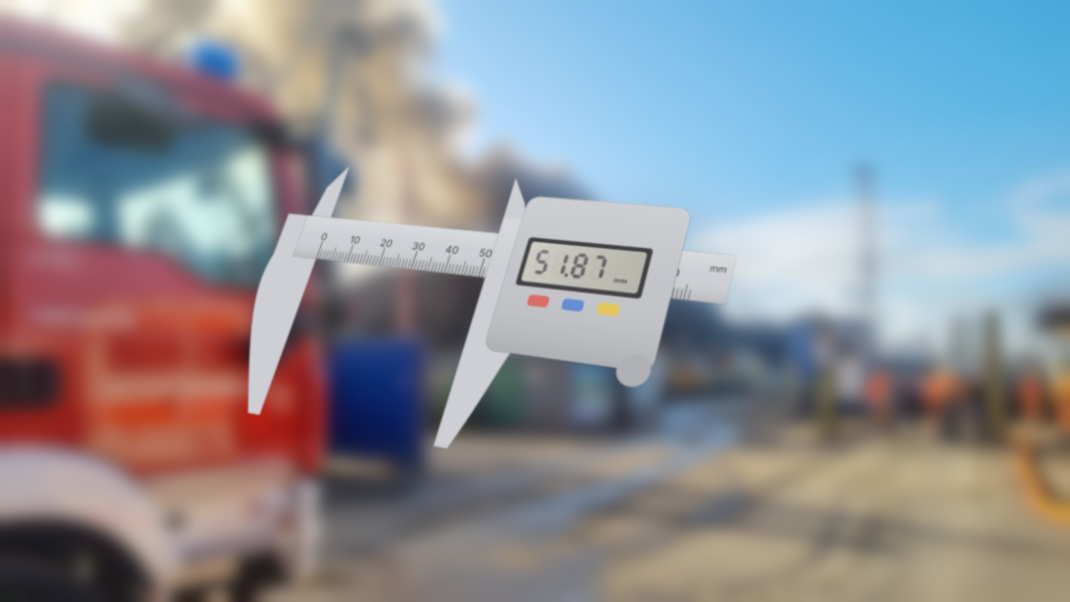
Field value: {"value": 51.87, "unit": "mm"}
